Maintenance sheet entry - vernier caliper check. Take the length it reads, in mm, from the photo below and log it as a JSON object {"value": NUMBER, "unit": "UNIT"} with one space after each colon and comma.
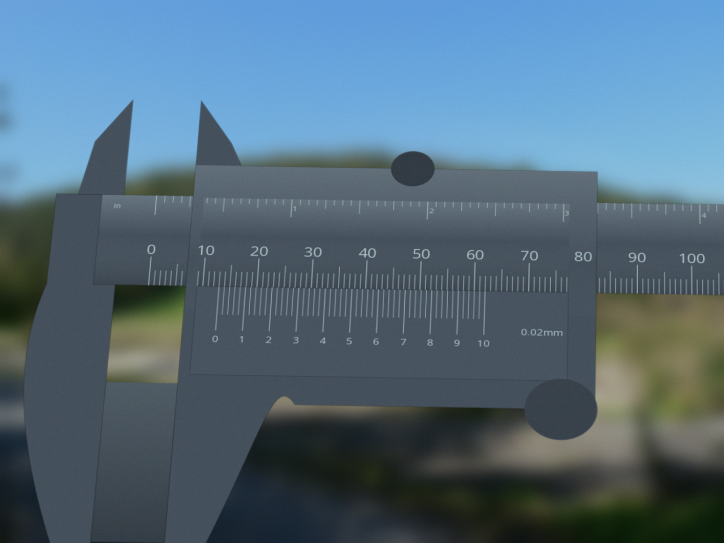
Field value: {"value": 13.0, "unit": "mm"}
